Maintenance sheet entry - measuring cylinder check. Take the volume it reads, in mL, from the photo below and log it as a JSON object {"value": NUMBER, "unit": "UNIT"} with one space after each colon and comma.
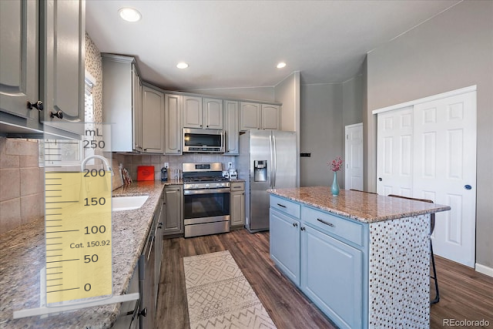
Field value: {"value": 200, "unit": "mL"}
